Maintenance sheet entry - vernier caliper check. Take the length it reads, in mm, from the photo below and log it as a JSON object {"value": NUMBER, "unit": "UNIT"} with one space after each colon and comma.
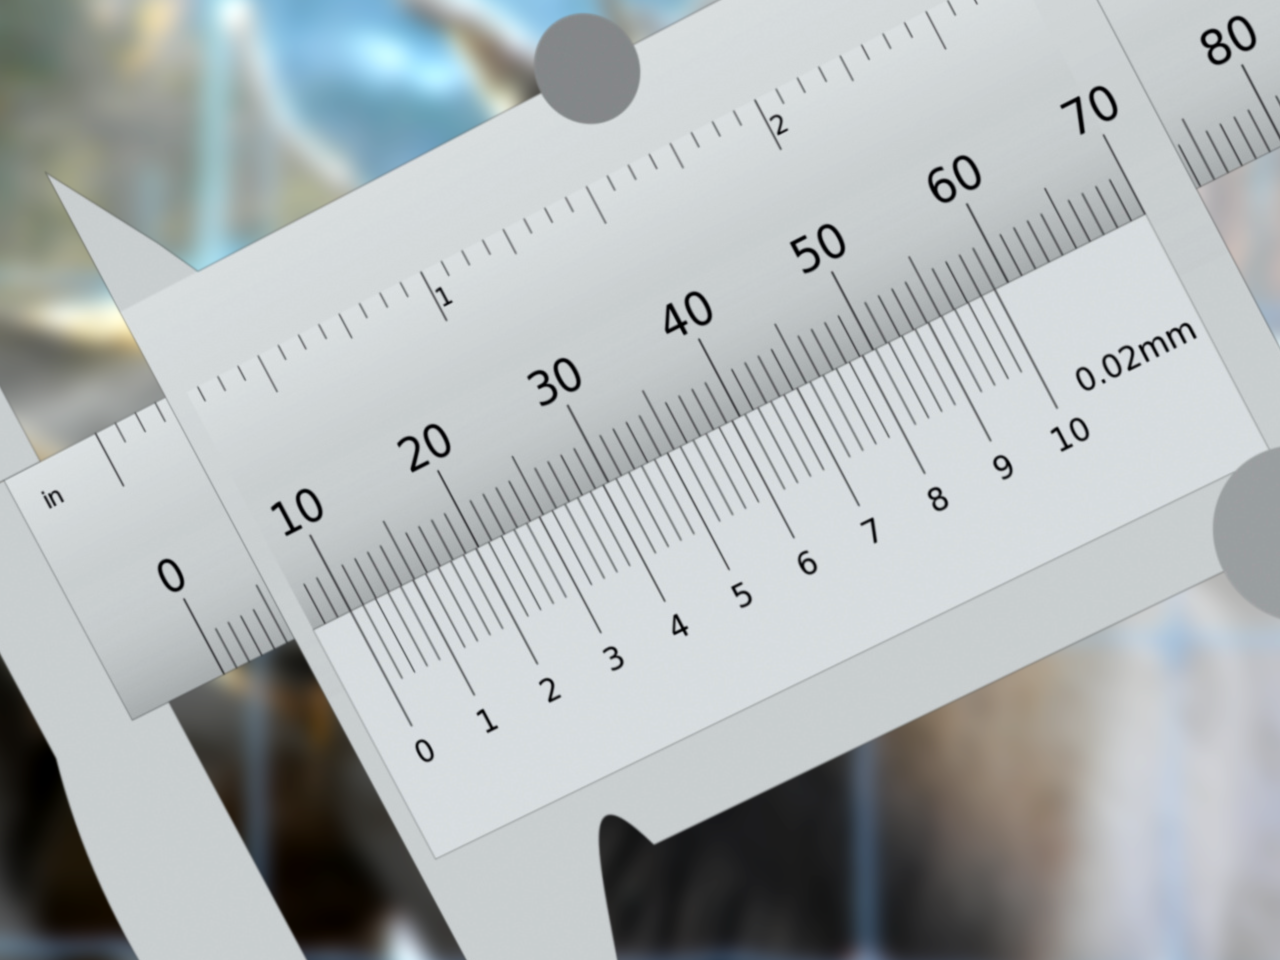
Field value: {"value": 10.0, "unit": "mm"}
